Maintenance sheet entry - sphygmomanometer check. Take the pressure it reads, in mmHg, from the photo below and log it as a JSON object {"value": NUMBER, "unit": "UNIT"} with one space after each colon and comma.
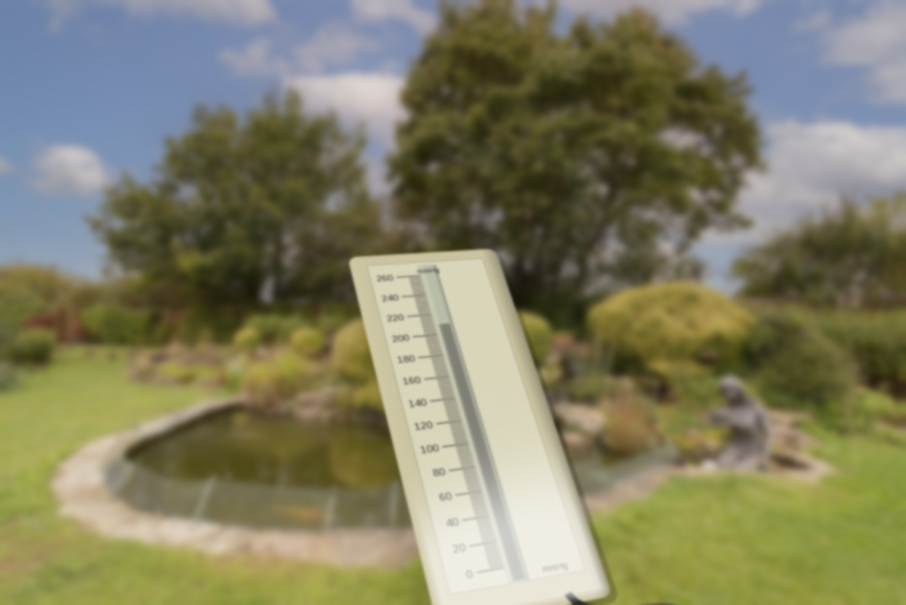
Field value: {"value": 210, "unit": "mmHg"}
